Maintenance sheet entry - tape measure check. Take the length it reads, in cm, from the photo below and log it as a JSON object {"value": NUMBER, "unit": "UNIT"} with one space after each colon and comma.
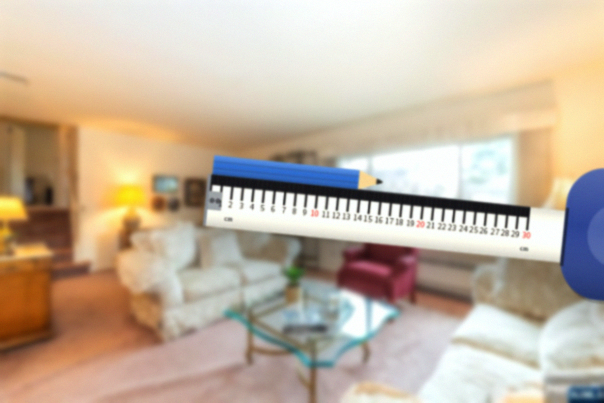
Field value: {"value": 16, "unit": "cm"}
